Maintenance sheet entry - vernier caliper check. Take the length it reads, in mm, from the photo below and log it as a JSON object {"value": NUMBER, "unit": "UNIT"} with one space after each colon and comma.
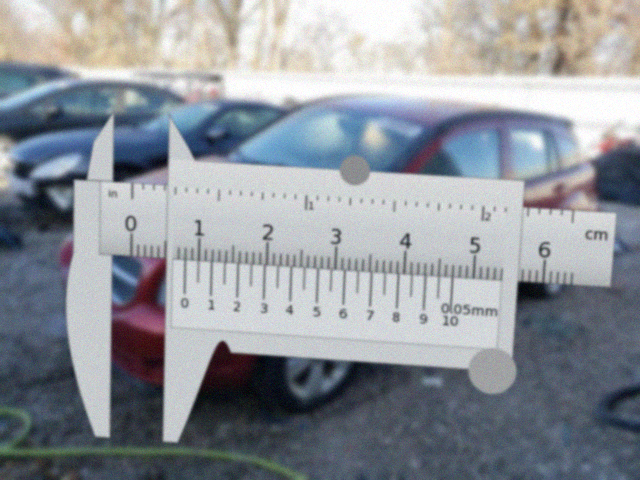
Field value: {"value": 8.0, "unit": "mm"}
